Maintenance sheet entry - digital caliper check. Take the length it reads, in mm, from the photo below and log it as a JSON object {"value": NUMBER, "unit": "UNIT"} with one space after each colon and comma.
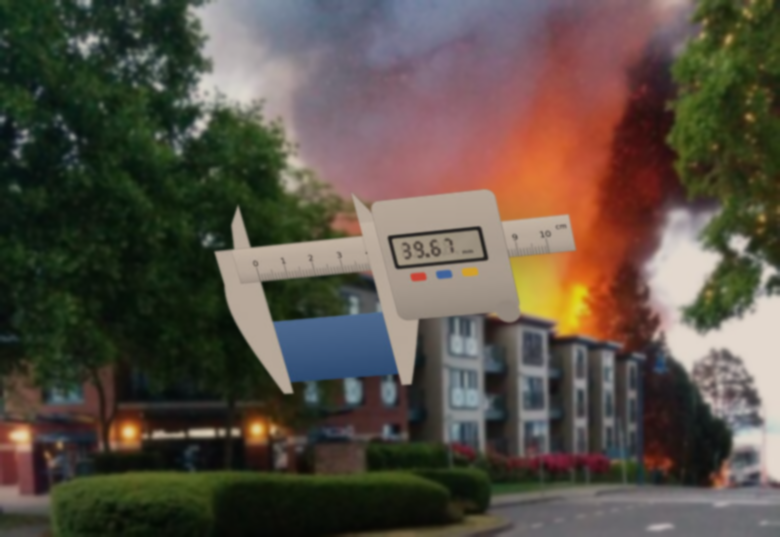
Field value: {"value": 39.67, "unit": "mm"}
